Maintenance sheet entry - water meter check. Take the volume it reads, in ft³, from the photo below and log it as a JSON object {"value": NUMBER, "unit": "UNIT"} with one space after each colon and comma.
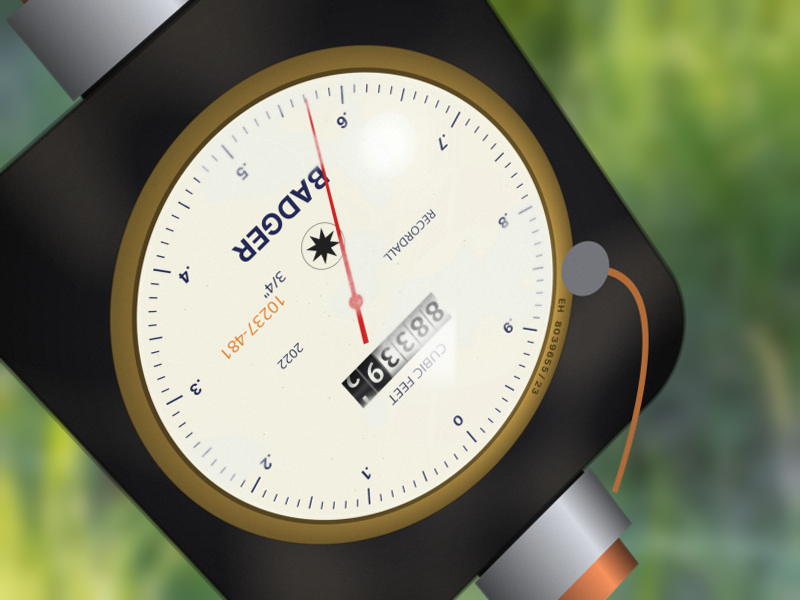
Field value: {"value": 883391.57, "unit": "ft³"}
